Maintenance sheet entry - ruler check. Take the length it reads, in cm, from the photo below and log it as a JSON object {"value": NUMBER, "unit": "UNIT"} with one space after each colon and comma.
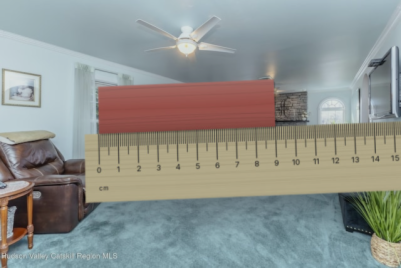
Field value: {"value": 9, "unit": "cm"}
